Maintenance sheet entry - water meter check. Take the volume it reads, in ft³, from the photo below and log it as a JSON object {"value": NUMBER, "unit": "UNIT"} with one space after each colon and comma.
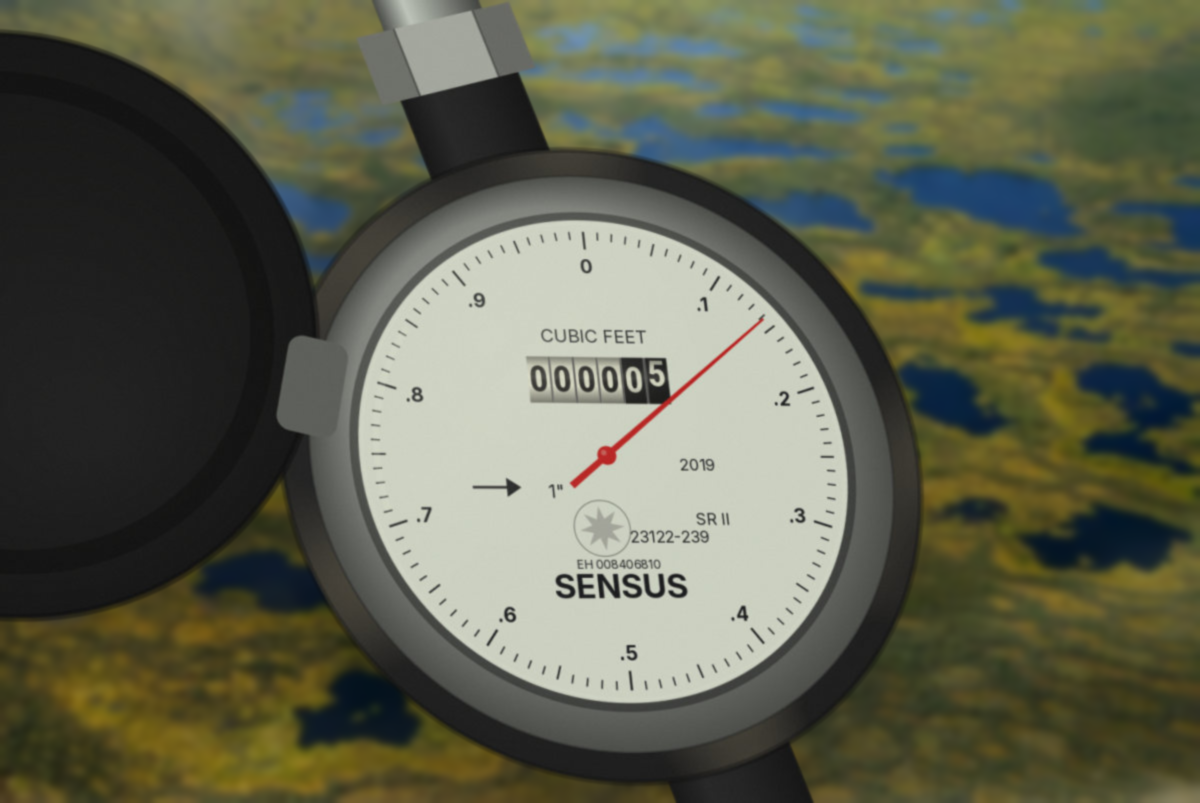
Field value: {"value": 5.14, "unit": "ft³"}
